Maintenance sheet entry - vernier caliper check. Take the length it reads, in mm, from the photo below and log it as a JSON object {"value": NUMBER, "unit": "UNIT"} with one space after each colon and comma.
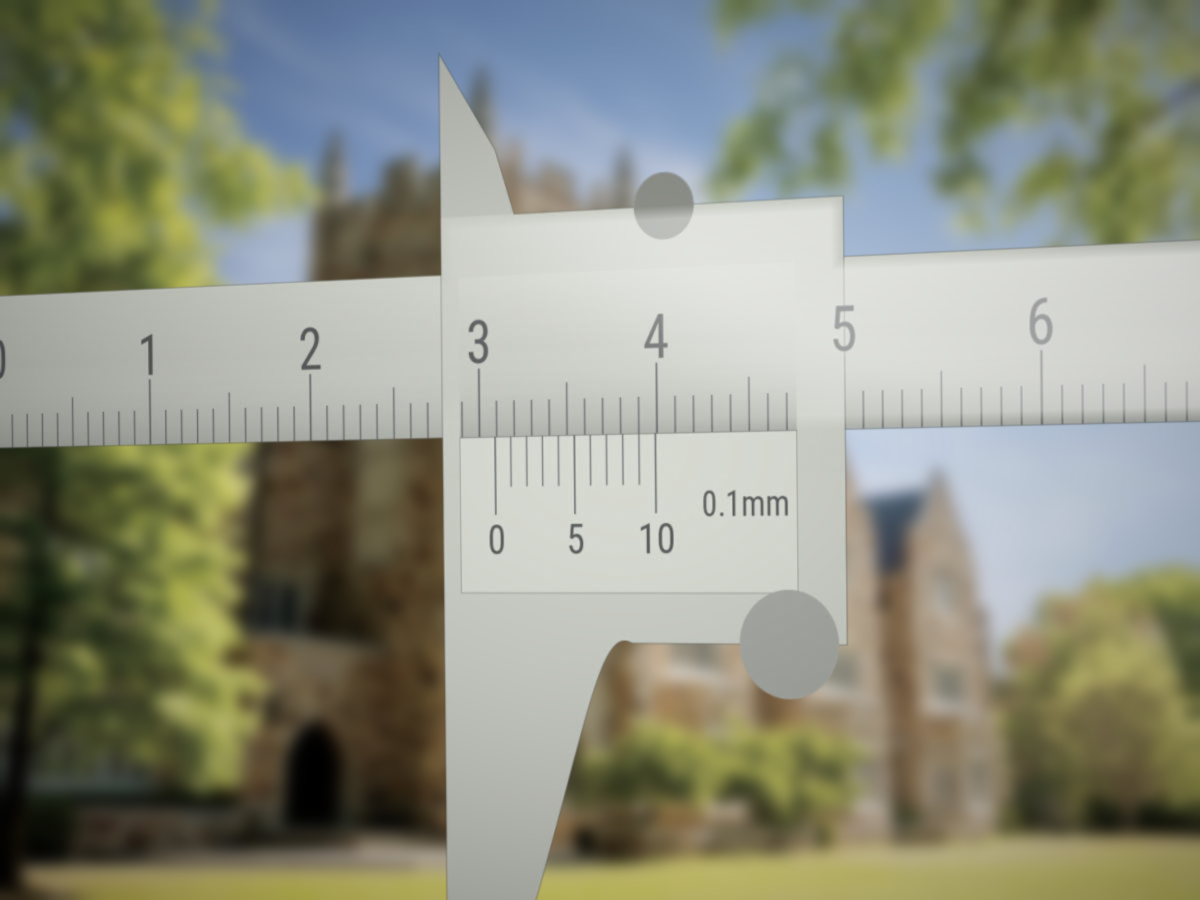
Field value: {"value": 30.9, "unit": "mm"}
